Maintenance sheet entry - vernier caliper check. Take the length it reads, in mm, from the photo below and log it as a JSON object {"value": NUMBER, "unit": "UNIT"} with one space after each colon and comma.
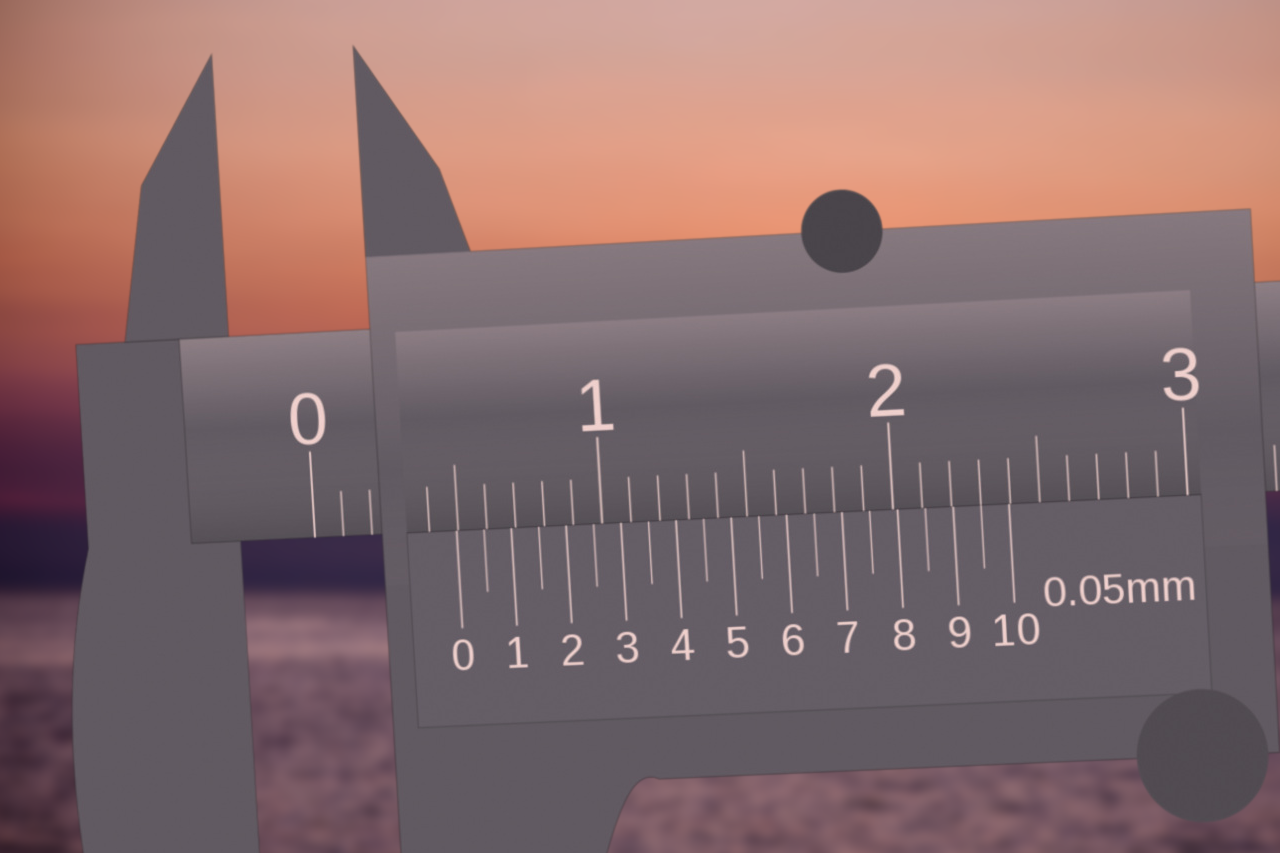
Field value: {"value": 4.95, "unit": "mm"}
